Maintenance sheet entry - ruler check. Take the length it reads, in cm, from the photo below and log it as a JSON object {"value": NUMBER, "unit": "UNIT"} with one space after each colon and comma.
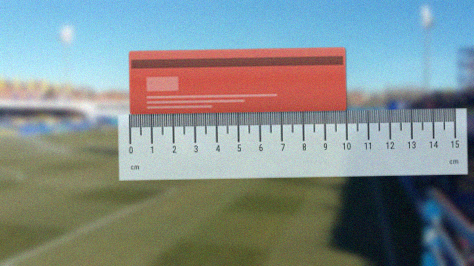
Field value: {"value": 10, "unit": "cm"}
